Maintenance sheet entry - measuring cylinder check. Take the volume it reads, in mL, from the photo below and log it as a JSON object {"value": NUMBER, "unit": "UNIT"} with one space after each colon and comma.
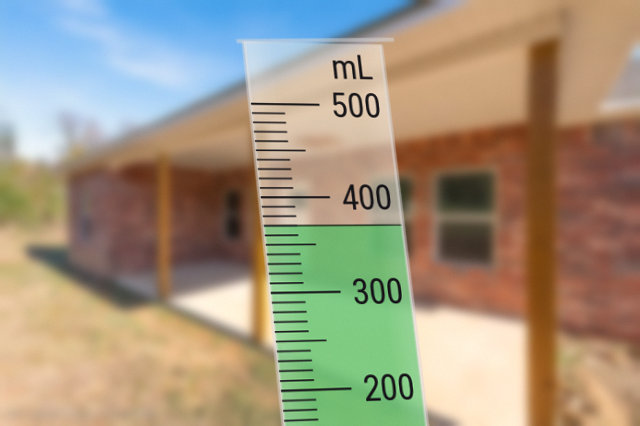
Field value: {"value": 370, "unit": "mL"}
